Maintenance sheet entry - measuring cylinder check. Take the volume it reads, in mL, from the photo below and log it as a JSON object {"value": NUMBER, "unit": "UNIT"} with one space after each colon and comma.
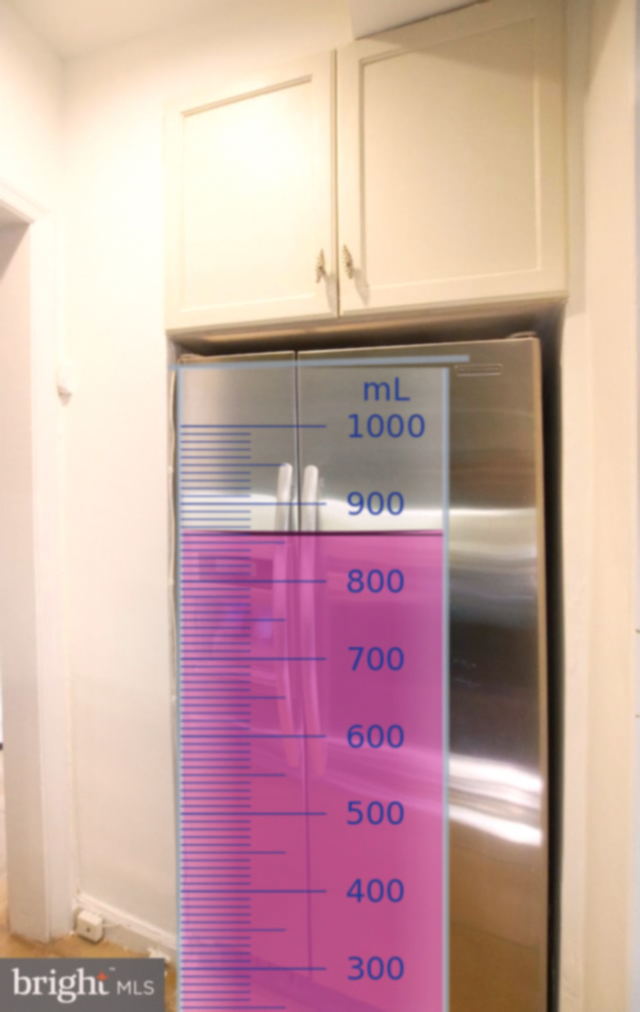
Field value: {"value": 860, "unit": "mL"}
